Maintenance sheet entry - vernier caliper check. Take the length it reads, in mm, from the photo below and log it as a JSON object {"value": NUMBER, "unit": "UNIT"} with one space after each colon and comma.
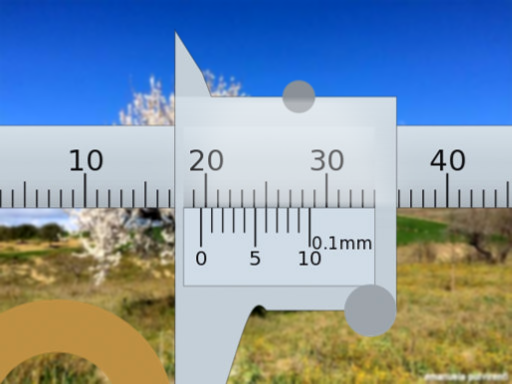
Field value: {"value": 19.6, "unit": "mm"}
